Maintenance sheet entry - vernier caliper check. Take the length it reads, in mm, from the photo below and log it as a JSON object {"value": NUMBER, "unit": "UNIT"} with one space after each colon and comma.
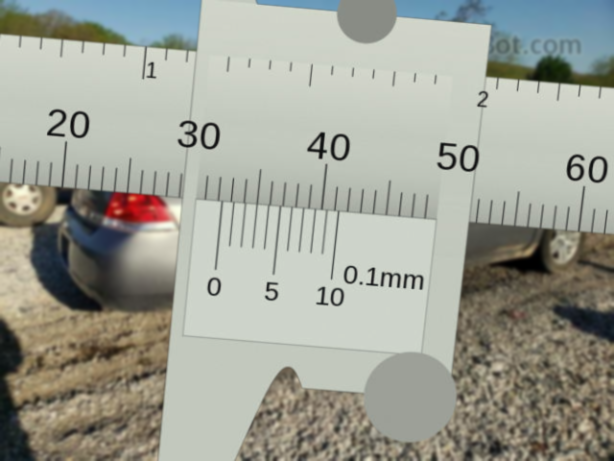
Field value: {"value": 32.3, "unit": "mm"}
